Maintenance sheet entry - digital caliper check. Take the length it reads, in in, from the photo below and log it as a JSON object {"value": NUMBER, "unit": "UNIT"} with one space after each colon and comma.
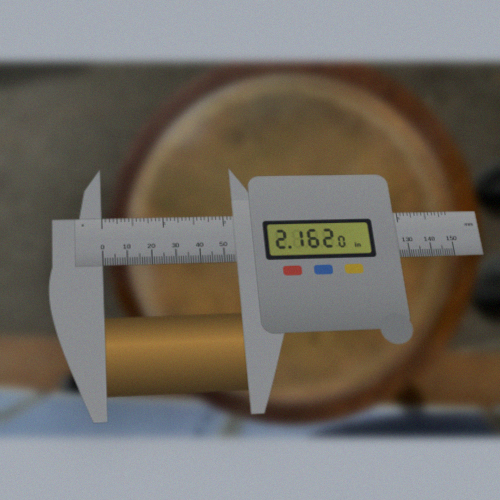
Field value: {"value": 2.1620, "unit": "in"}
